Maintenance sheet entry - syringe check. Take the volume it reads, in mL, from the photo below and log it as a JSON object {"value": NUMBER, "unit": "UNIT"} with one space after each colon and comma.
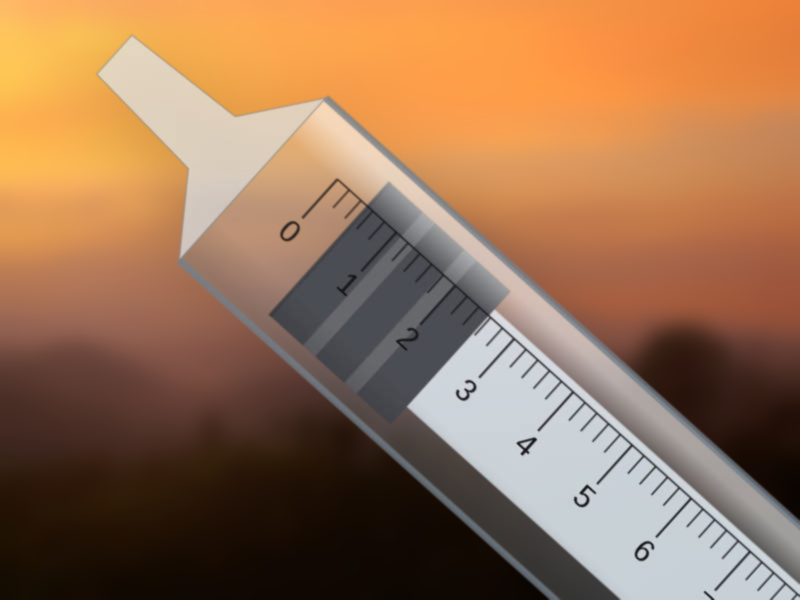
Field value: {"value": 0.5, "unit": "mL"}
